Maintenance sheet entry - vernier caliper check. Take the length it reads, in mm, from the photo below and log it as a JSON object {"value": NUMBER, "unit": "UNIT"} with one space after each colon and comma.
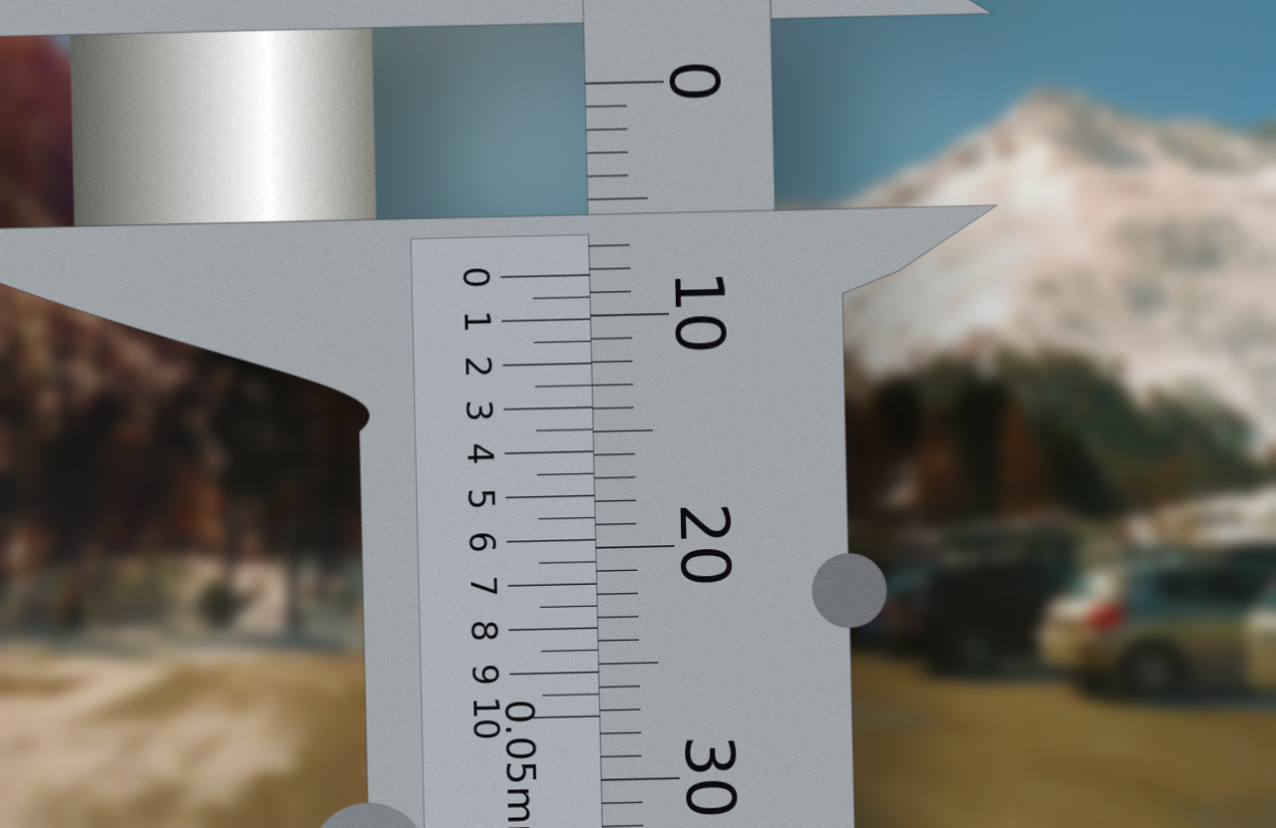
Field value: {"value": 8.25, "unit": "mm"}
